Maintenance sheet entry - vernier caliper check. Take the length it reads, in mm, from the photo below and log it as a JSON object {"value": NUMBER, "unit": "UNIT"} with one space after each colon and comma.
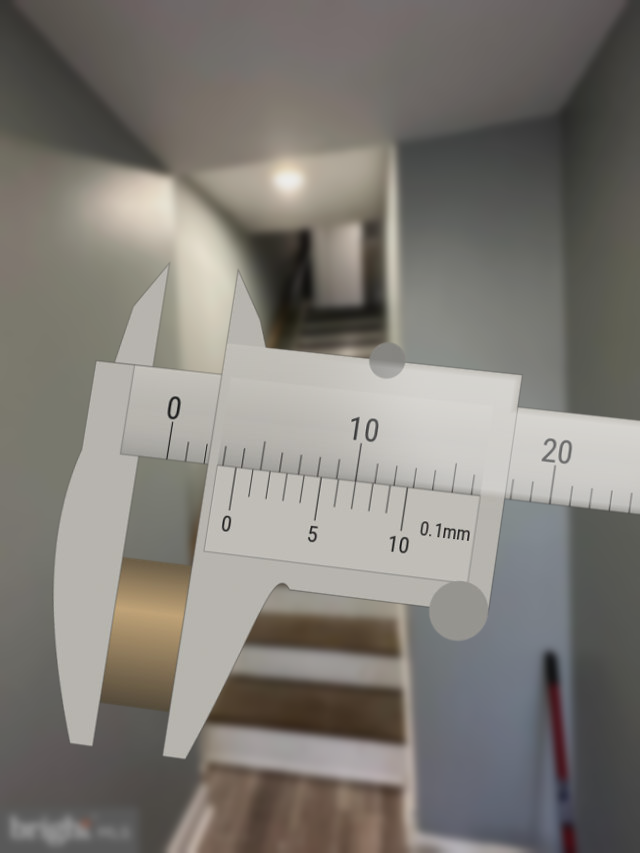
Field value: {"value": 3.7, "unit": "mm"}
